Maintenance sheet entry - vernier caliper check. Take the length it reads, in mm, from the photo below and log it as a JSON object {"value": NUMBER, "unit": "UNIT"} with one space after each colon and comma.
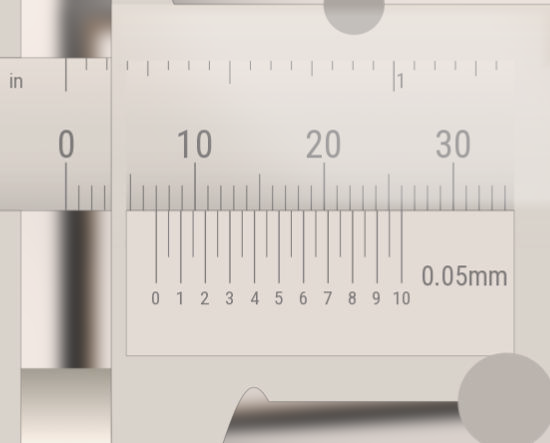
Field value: {"value": 7.0, "unit": "mm"}
